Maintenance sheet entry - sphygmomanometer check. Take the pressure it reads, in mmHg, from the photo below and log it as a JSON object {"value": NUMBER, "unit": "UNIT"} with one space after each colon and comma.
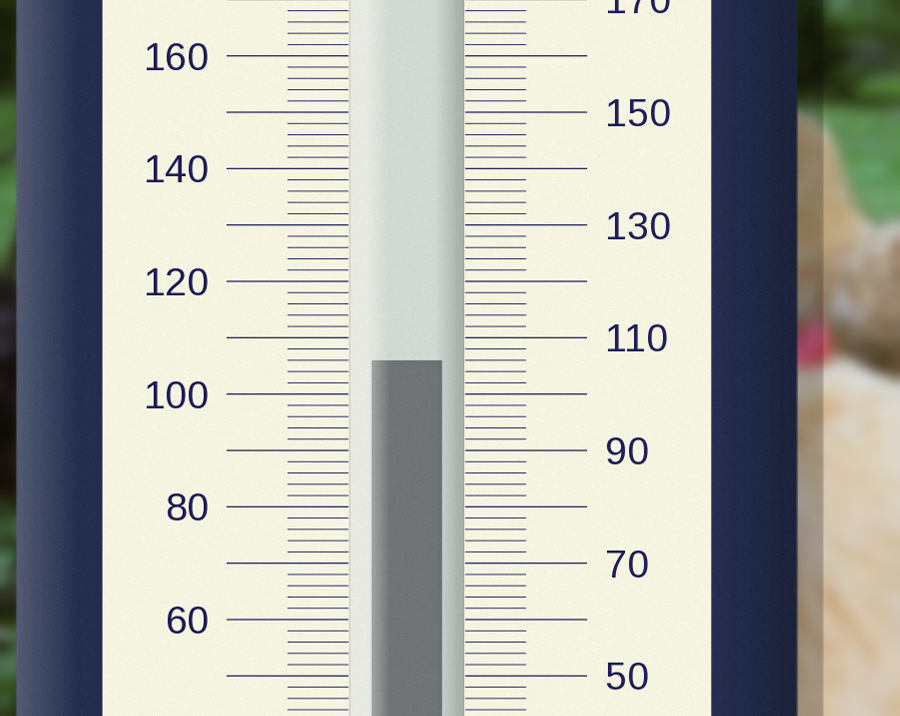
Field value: {"value": 106, "unit": "mmHg"}
